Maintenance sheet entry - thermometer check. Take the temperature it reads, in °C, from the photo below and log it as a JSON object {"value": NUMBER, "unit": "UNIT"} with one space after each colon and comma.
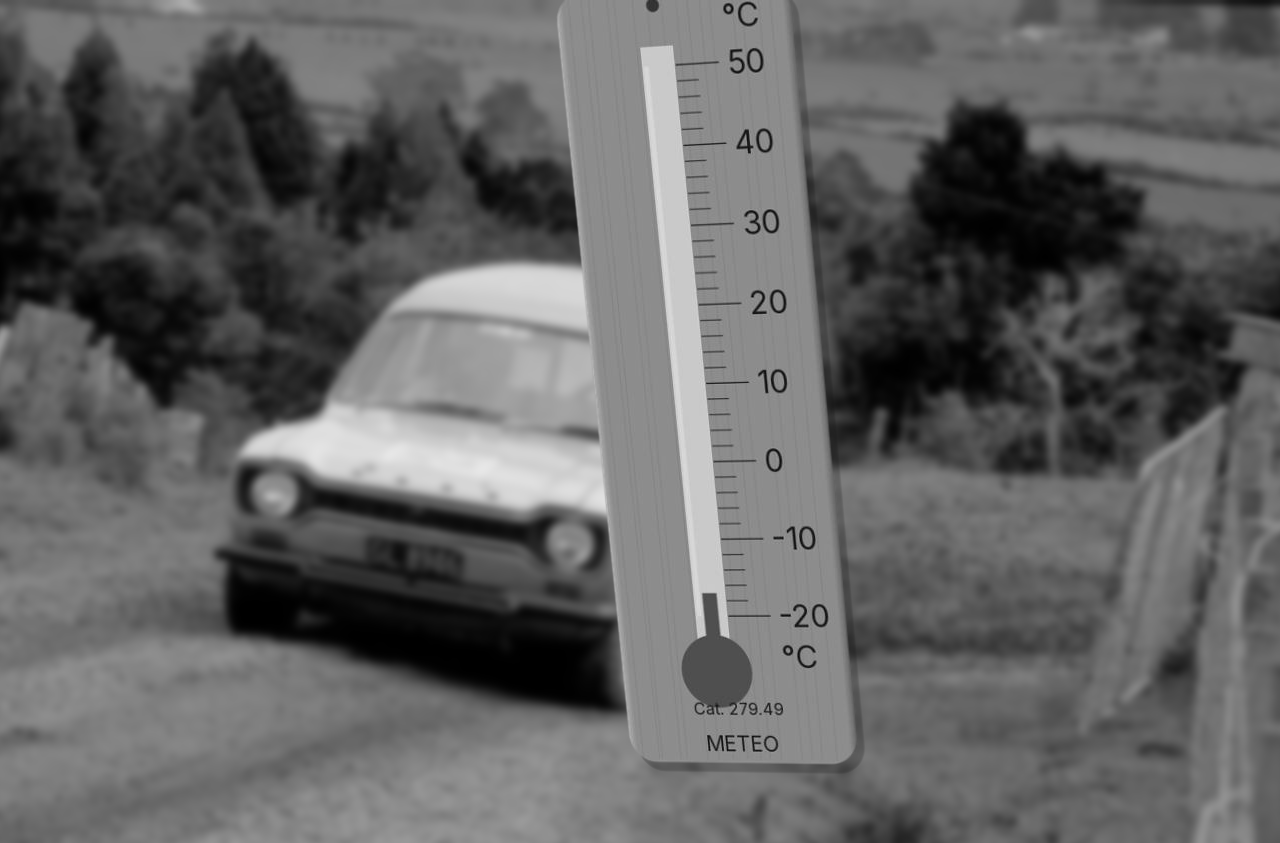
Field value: {"value": -17, "unit": "°C"}
